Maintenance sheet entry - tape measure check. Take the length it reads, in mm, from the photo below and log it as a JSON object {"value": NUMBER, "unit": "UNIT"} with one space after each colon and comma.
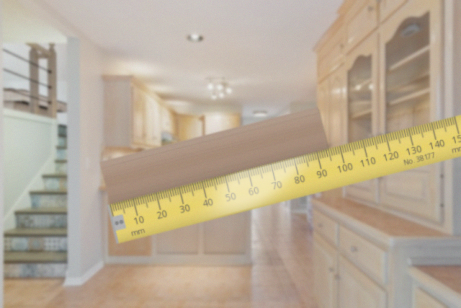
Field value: {"value": 95, "unit": "mm"}
